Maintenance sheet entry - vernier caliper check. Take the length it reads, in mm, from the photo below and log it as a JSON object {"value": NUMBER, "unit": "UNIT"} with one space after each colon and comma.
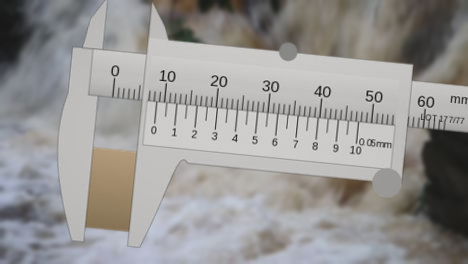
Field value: {"value": 8.5, "unit": "mm"}
